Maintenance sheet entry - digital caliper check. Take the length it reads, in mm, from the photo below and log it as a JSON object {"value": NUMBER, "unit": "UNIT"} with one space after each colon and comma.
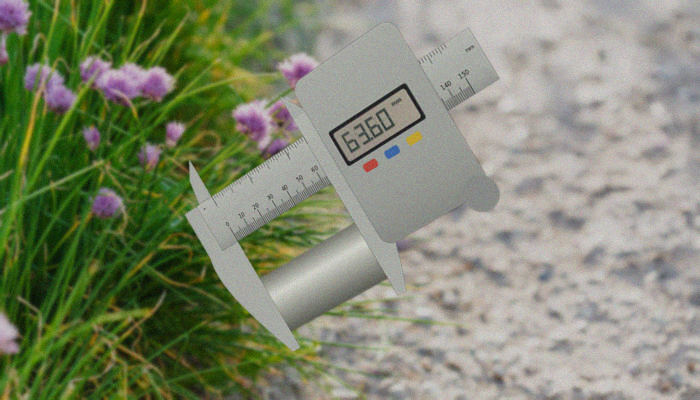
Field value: {"value": 63.60, "unit": "mm"}
